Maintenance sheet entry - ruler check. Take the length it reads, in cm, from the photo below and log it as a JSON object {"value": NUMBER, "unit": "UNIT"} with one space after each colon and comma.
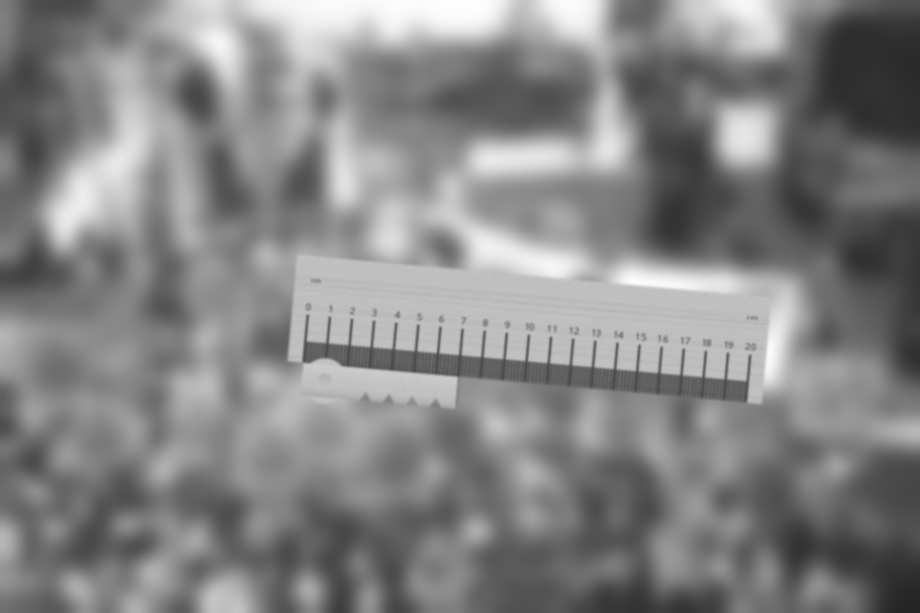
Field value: {"value": 7, "unit": "cm"}
